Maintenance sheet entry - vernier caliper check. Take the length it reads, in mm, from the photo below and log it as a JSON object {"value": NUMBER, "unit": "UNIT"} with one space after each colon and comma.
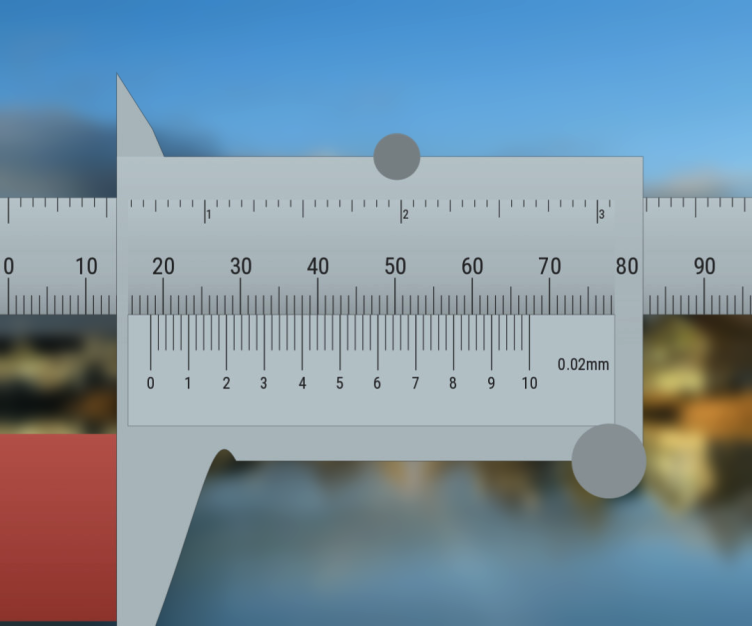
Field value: {"value": 18.4, "unit": "mm"}
